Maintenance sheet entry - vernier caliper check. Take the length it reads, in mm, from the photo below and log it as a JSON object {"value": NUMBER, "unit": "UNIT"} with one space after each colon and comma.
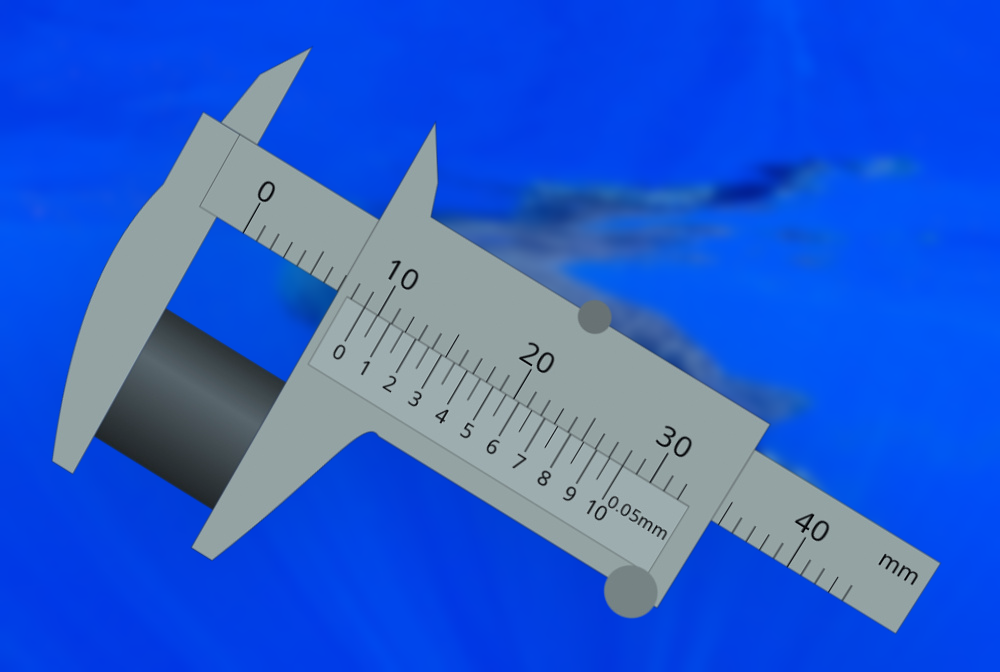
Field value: {"value": 9.0, "unit": "mm"}
